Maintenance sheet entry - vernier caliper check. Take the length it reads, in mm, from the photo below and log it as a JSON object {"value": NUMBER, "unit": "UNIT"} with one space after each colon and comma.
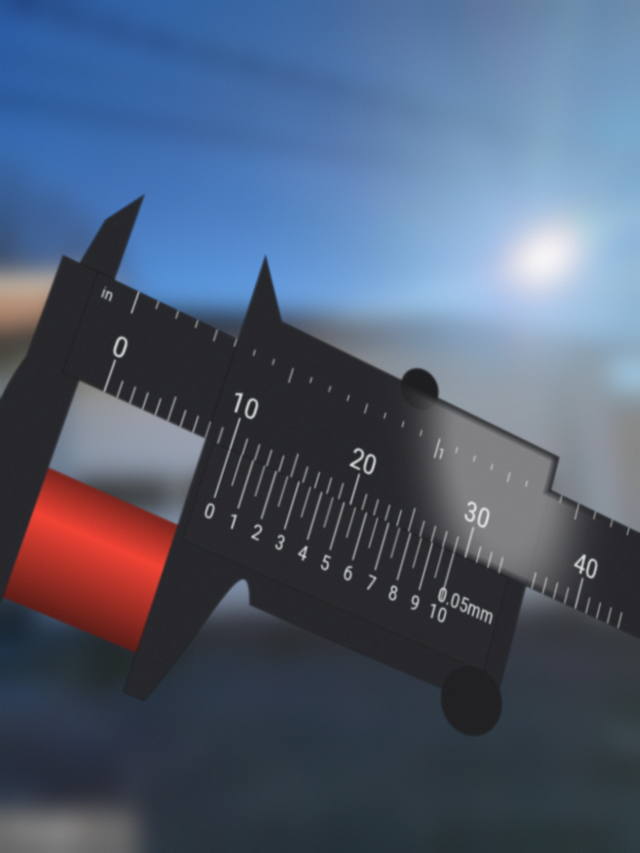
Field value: {"value": 10.0, "unit": "mm"}
